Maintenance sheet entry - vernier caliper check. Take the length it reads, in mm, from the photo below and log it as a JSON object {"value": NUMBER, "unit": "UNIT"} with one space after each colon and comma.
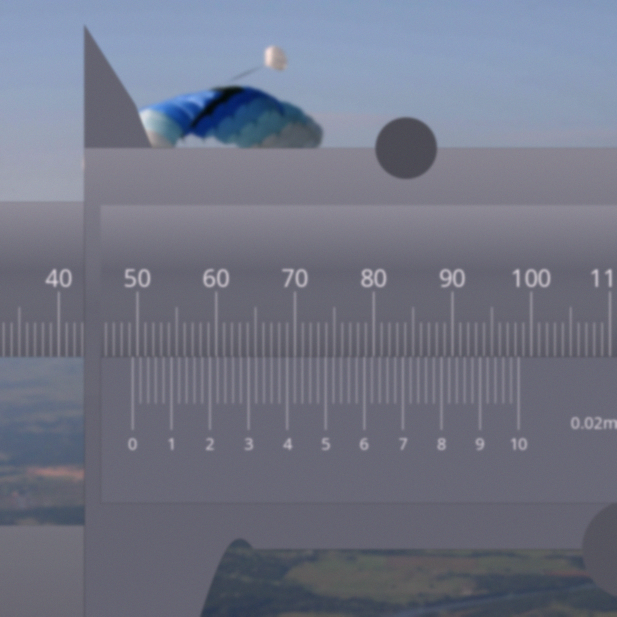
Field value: {"value": 49.4, "unit": "mm"}
